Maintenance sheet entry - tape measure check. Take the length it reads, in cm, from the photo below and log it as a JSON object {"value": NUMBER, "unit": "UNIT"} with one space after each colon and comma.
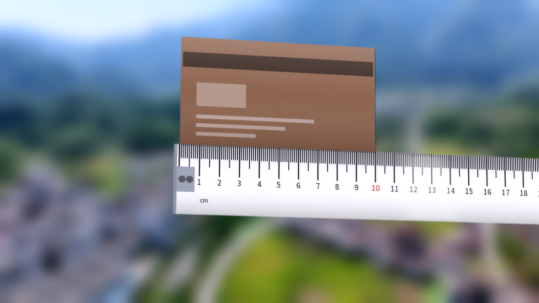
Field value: {"value": 10, "unit": "cm"}
